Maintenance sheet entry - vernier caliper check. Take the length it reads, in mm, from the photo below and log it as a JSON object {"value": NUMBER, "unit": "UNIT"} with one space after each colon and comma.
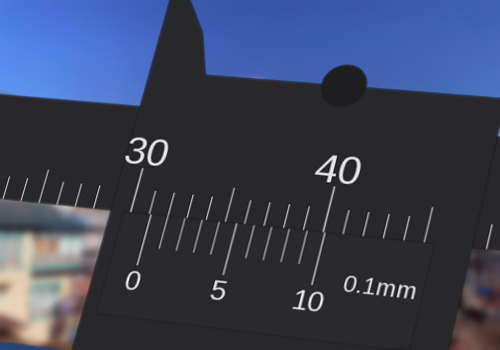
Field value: {"value": 31.1, "unit": "mm"}
